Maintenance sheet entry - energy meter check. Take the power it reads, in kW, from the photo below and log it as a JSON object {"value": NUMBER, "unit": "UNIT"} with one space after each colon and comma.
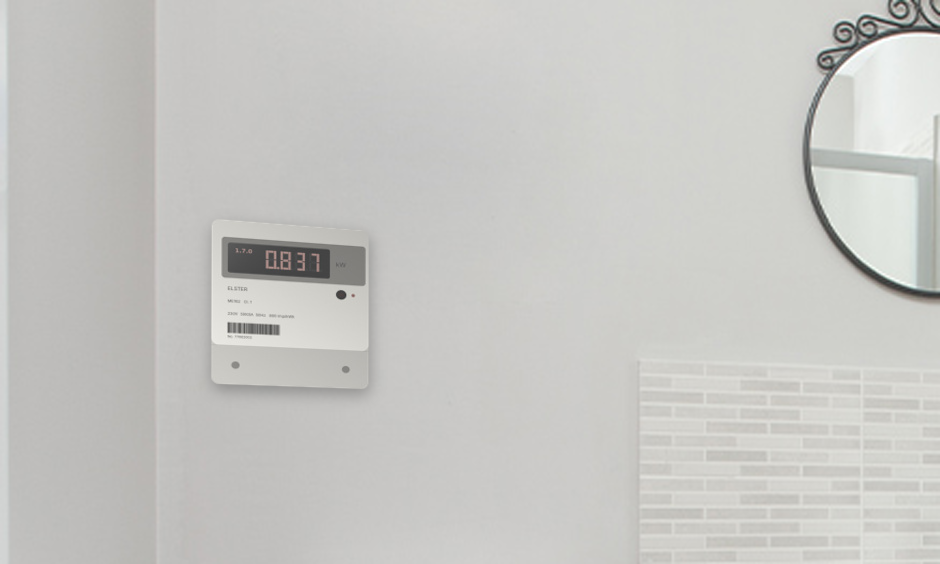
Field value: {"value": 0.837, "unit": "kW"}
